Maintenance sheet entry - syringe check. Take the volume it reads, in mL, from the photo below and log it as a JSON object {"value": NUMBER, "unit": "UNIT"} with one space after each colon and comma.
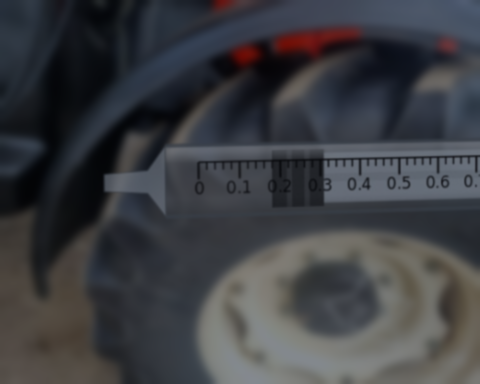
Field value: {"value": 0.18, "unit": "mL"}
